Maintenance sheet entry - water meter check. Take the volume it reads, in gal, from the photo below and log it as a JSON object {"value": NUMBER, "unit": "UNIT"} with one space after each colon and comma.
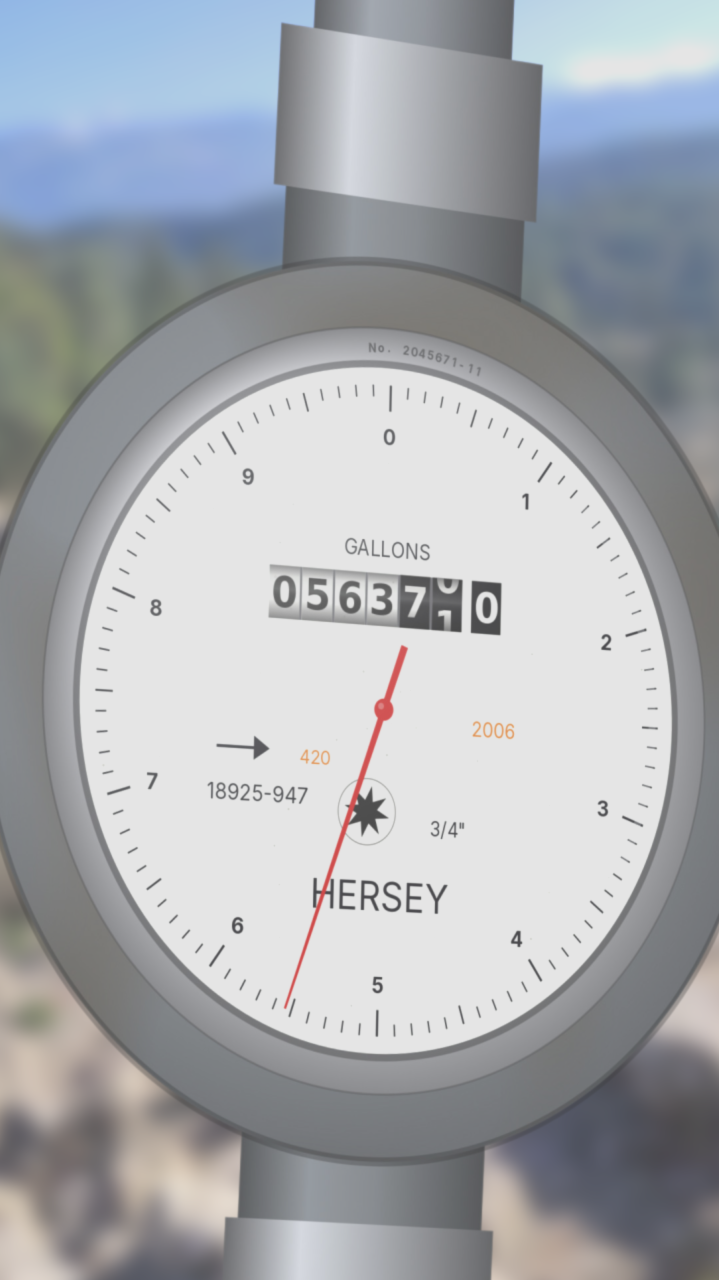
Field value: {"value": 563705.5, "unit": "gal"}
